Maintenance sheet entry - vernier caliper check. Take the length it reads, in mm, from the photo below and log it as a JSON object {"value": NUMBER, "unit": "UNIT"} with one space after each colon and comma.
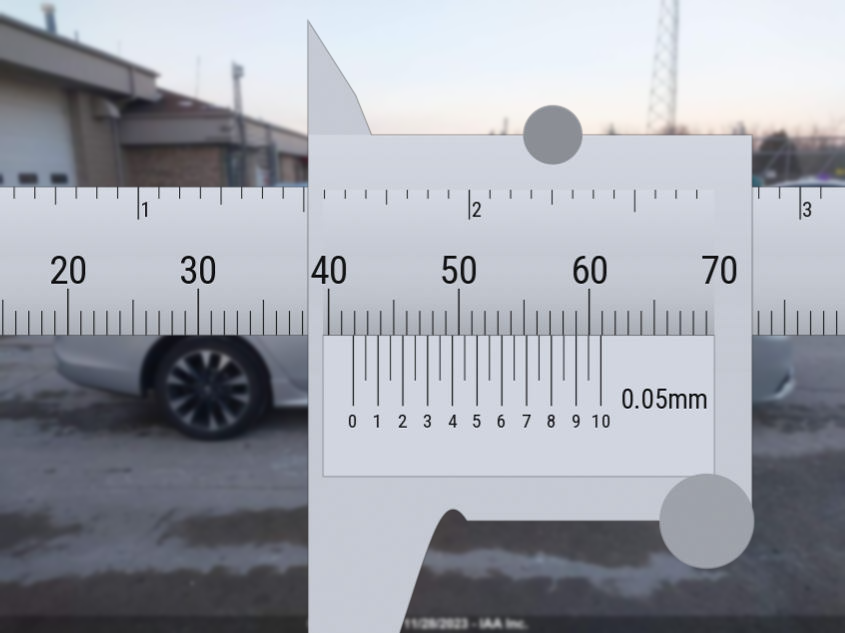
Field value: {"value": 41.9, "unit": "mm"}
